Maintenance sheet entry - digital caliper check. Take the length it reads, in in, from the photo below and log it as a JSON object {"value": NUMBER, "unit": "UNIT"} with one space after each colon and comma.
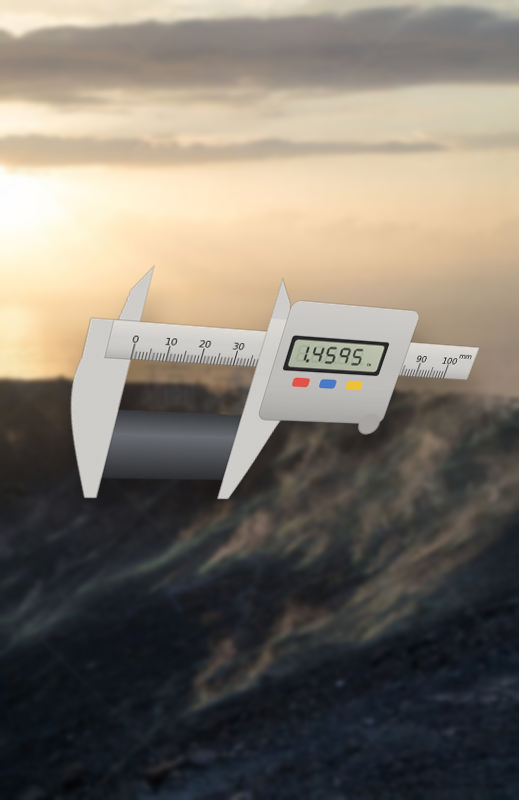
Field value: {"value": 1.4595, "unit": "in"}
